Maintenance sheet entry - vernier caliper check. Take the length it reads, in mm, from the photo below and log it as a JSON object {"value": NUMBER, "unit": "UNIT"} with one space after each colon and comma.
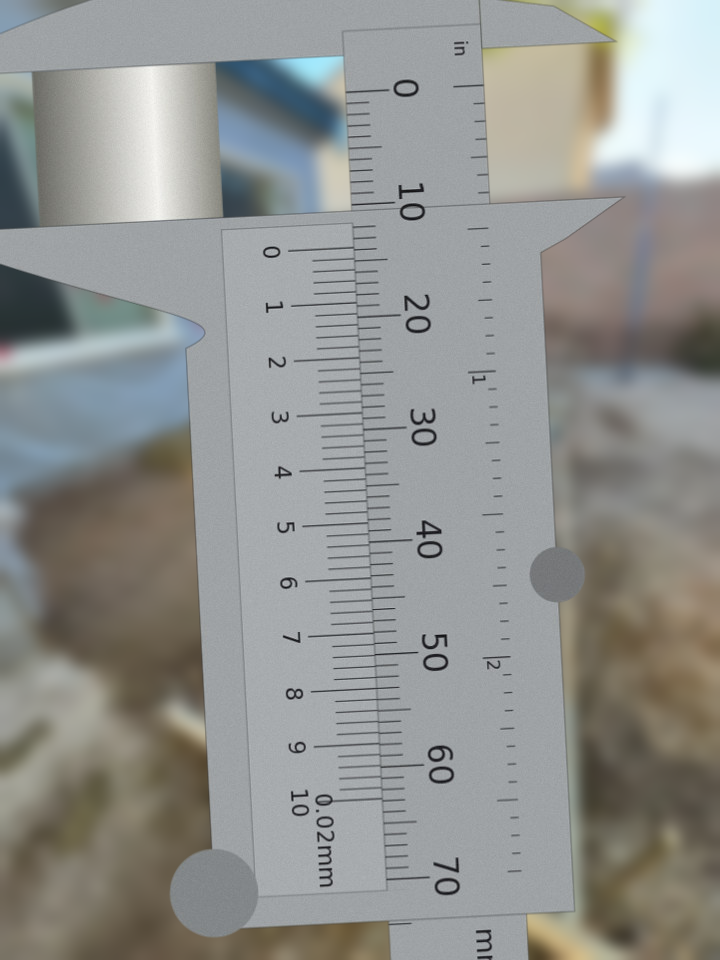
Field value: {"value": 13.8, "unit": "mm"}
